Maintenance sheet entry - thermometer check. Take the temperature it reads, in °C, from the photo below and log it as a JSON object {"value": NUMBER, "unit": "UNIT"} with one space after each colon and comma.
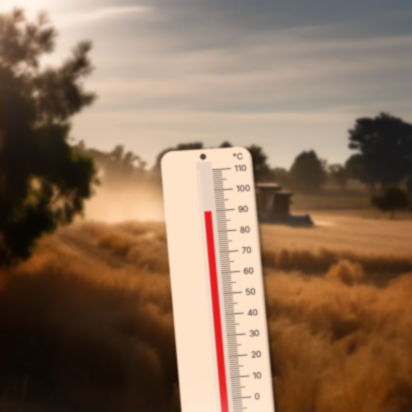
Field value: {"value": 90, "unit": "°C"}
